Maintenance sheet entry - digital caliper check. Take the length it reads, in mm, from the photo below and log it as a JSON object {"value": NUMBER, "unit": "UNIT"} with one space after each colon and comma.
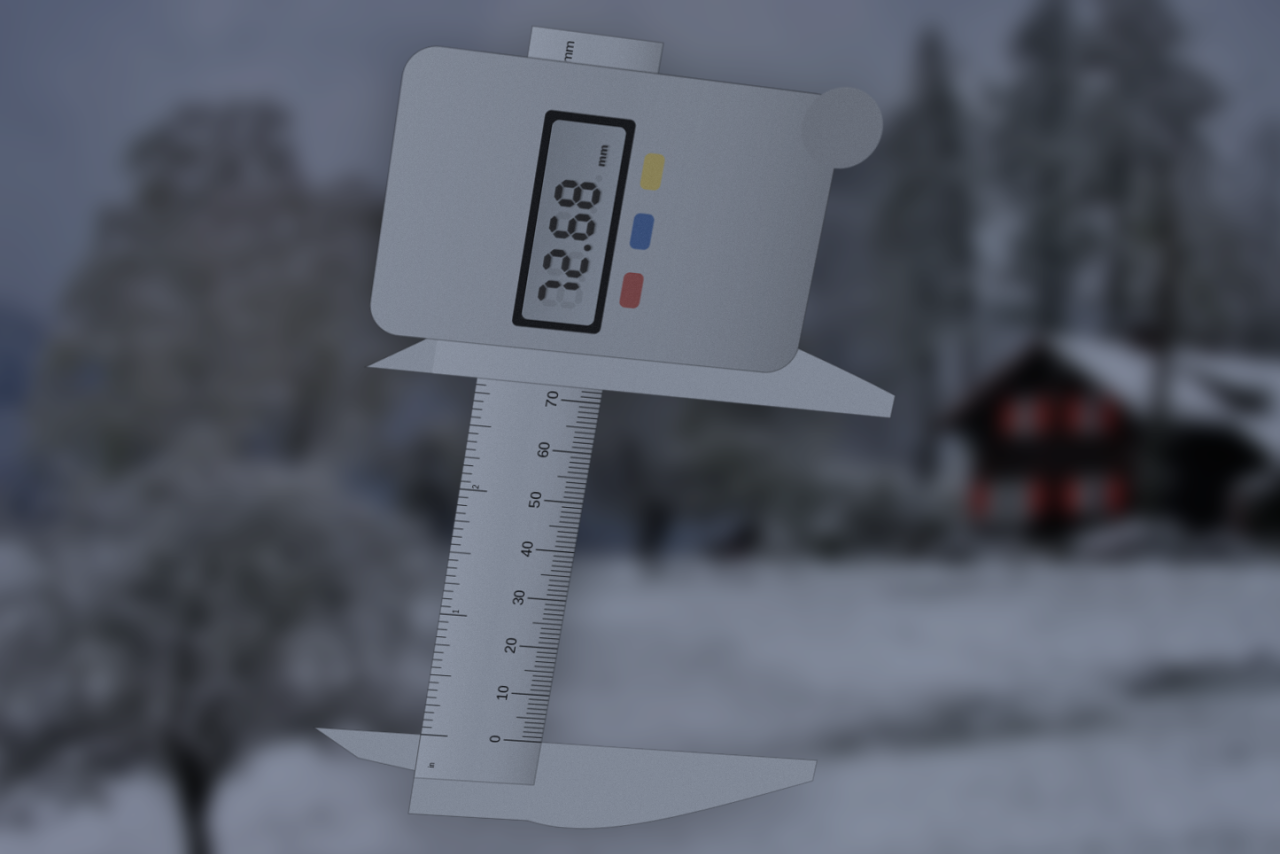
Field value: {"value": 72.68, "unit": "mm"}
